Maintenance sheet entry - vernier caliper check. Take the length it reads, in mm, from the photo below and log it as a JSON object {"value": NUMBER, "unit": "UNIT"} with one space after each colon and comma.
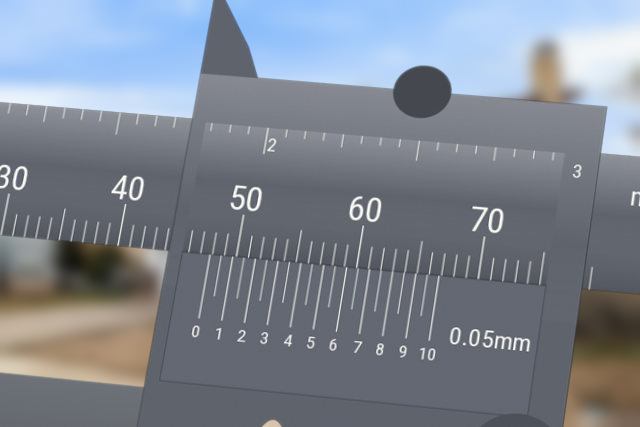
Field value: {"value": 47.8, "unit": "mm"}
